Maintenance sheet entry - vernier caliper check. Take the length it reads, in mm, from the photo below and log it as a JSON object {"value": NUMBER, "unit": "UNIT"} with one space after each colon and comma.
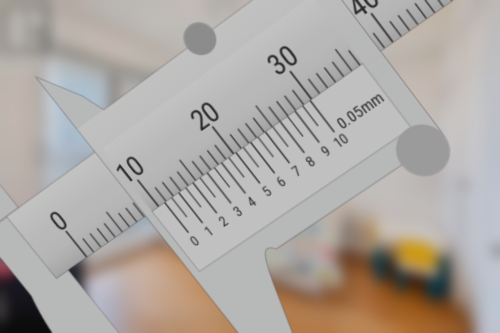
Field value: {"value": 10.8, "unit": "mm"}
